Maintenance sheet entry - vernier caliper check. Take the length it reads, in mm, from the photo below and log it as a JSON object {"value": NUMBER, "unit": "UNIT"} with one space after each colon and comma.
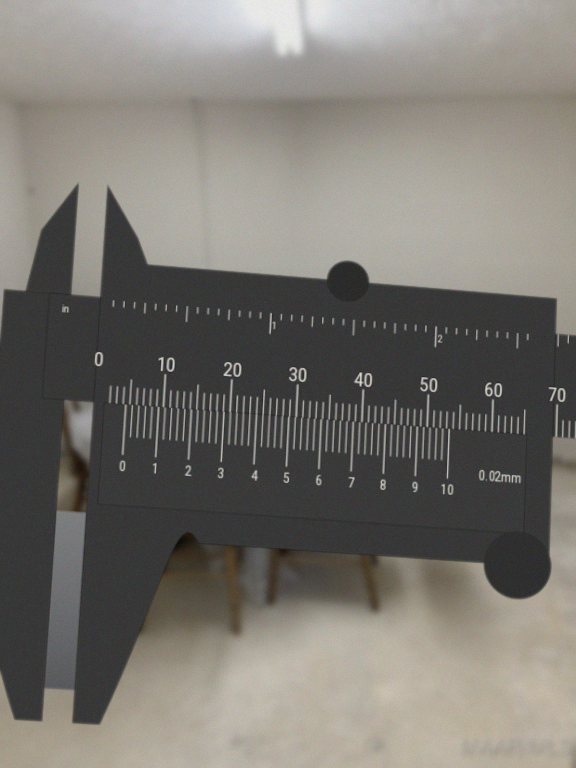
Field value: {"value": 4.4, "unit": "mm"}
